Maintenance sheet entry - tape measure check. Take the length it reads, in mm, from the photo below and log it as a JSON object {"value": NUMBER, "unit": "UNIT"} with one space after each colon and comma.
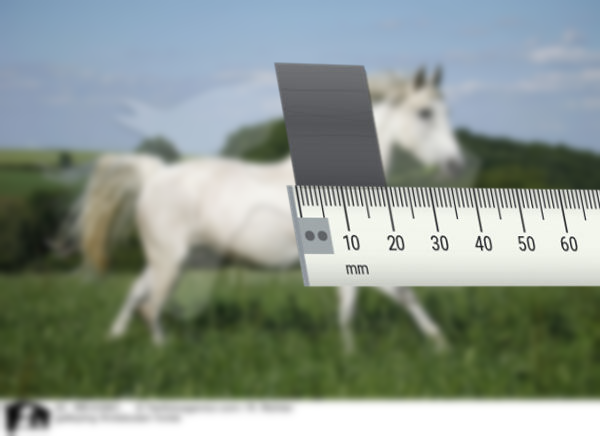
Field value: {"value": 20, "unit": "mm"}
